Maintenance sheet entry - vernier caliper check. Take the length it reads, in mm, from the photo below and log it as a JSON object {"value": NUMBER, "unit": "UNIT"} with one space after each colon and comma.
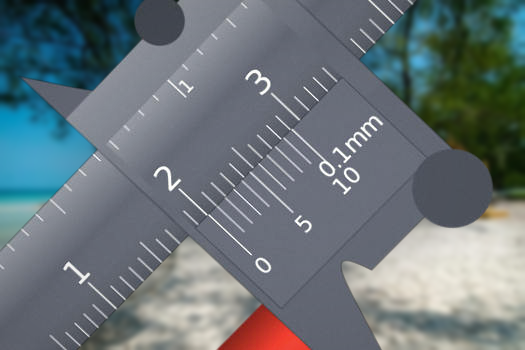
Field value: {"value": 20.1, "unit": "mm"}
